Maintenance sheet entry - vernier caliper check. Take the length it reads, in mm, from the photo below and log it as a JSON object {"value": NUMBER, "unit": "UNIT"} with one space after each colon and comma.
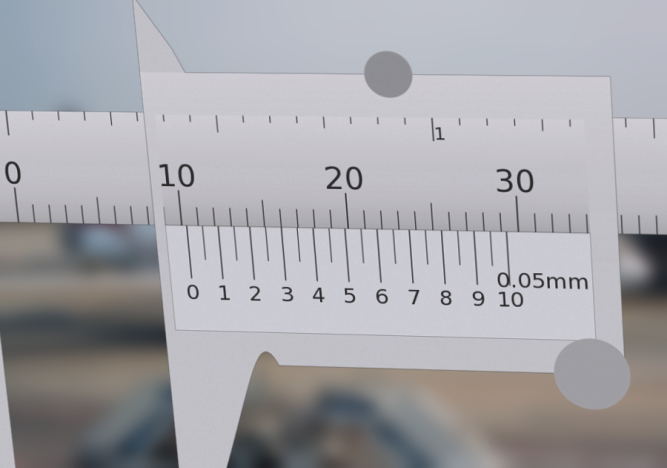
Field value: {"value": 10.3, "unit": "mm"}
